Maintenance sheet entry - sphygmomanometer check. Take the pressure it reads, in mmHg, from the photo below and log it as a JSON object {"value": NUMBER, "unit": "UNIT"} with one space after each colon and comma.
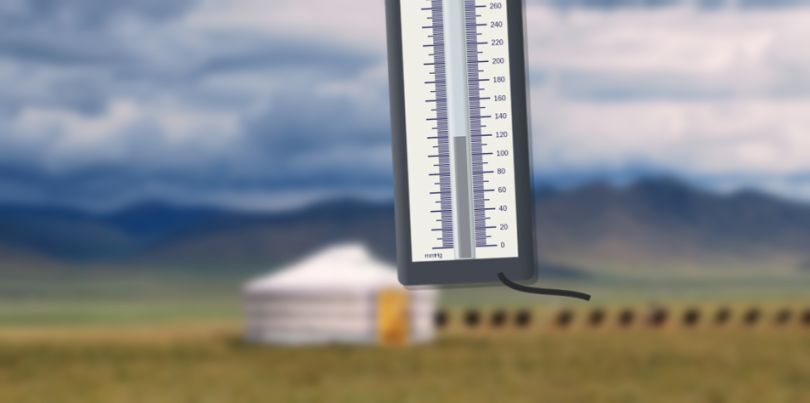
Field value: {"value": 120, "unit": "mmHg"}
